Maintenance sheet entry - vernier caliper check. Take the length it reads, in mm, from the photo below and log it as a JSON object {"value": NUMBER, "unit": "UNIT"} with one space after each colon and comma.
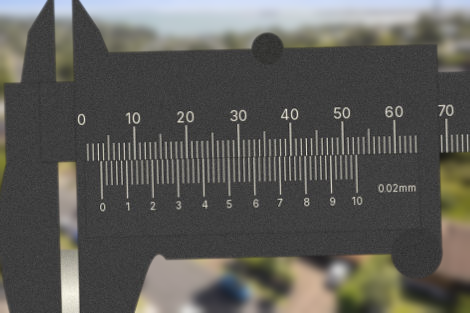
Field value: {"value": 3.5, "unit": "mm"}
